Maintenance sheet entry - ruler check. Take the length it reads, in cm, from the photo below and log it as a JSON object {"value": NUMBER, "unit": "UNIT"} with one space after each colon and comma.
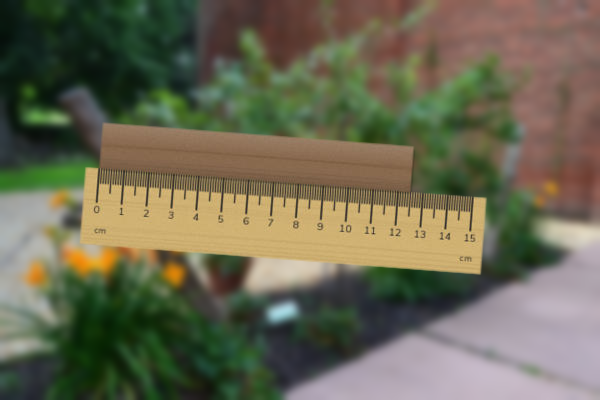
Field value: {"value": 12.5, "unit": "cm"}
